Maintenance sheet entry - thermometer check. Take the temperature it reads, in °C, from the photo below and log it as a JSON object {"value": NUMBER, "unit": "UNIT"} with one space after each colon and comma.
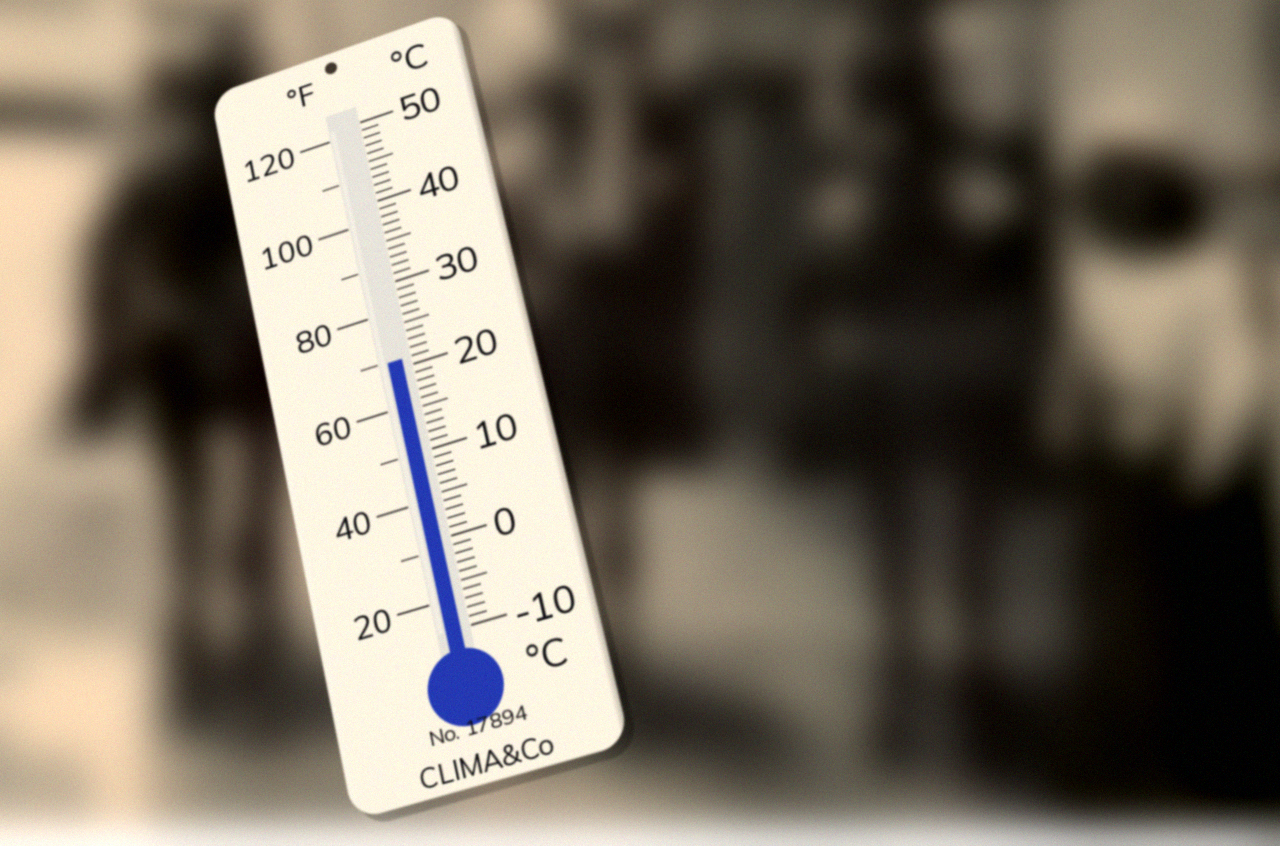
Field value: {"value": 21, "unit": "°C"}
